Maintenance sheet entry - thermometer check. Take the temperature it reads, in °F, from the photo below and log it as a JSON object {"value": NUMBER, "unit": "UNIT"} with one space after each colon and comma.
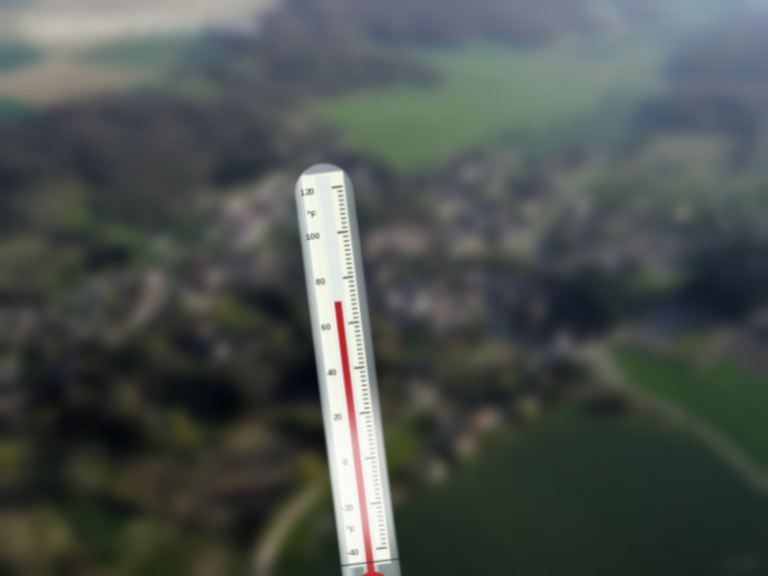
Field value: {"value": 70, "unit": "°F"}
